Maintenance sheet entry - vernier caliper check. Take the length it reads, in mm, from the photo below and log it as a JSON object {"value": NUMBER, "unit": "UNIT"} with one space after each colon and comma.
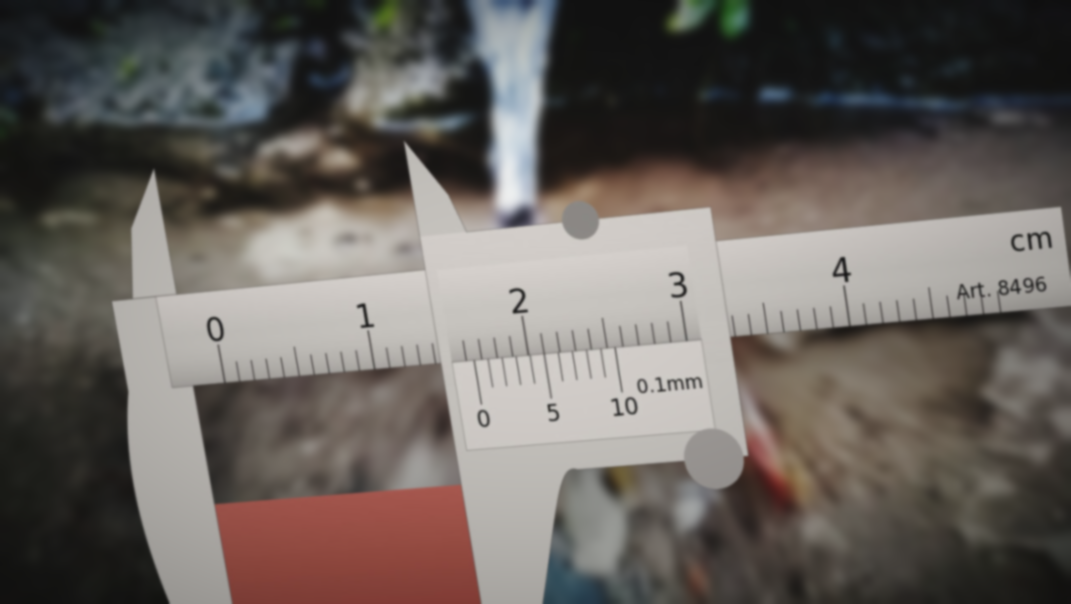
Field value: {"value": 16.5, "unit": "mm"}
